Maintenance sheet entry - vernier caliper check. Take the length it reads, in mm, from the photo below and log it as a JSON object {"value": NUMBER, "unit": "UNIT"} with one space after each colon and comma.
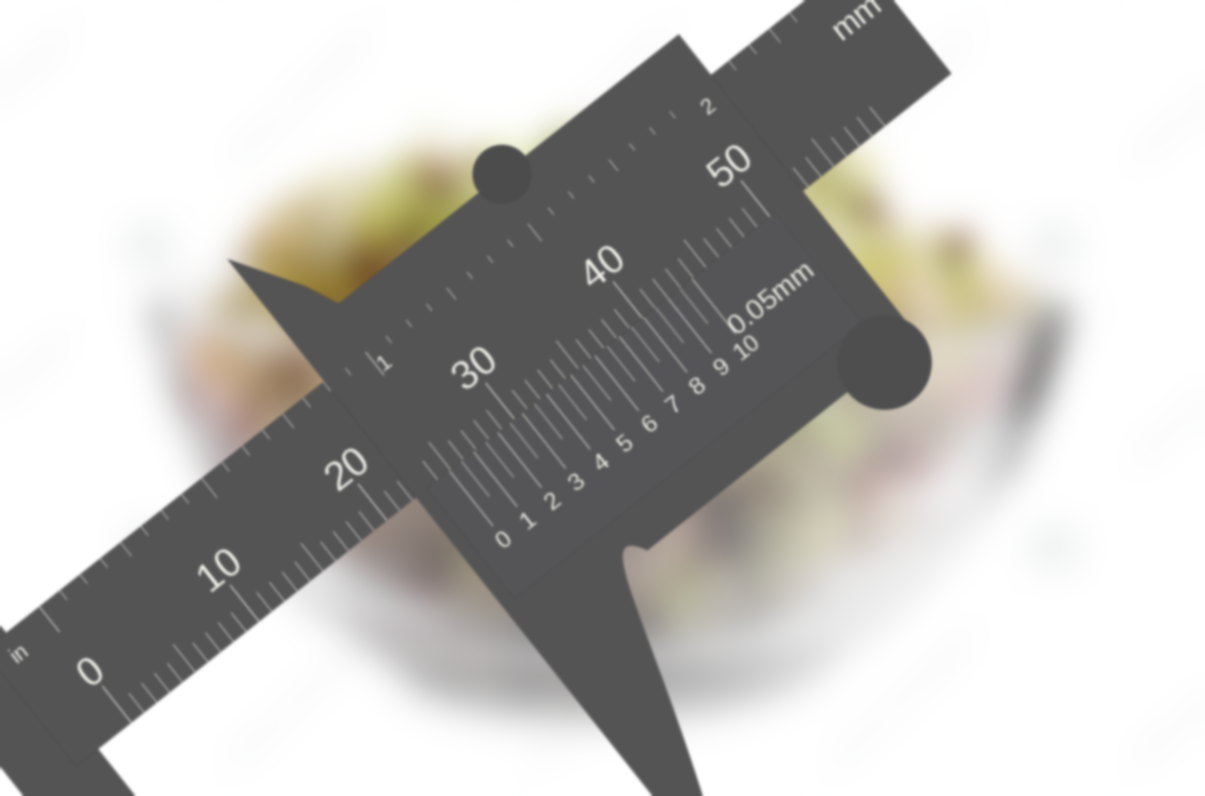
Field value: {"value": 24.9, "unit": "mm"}
